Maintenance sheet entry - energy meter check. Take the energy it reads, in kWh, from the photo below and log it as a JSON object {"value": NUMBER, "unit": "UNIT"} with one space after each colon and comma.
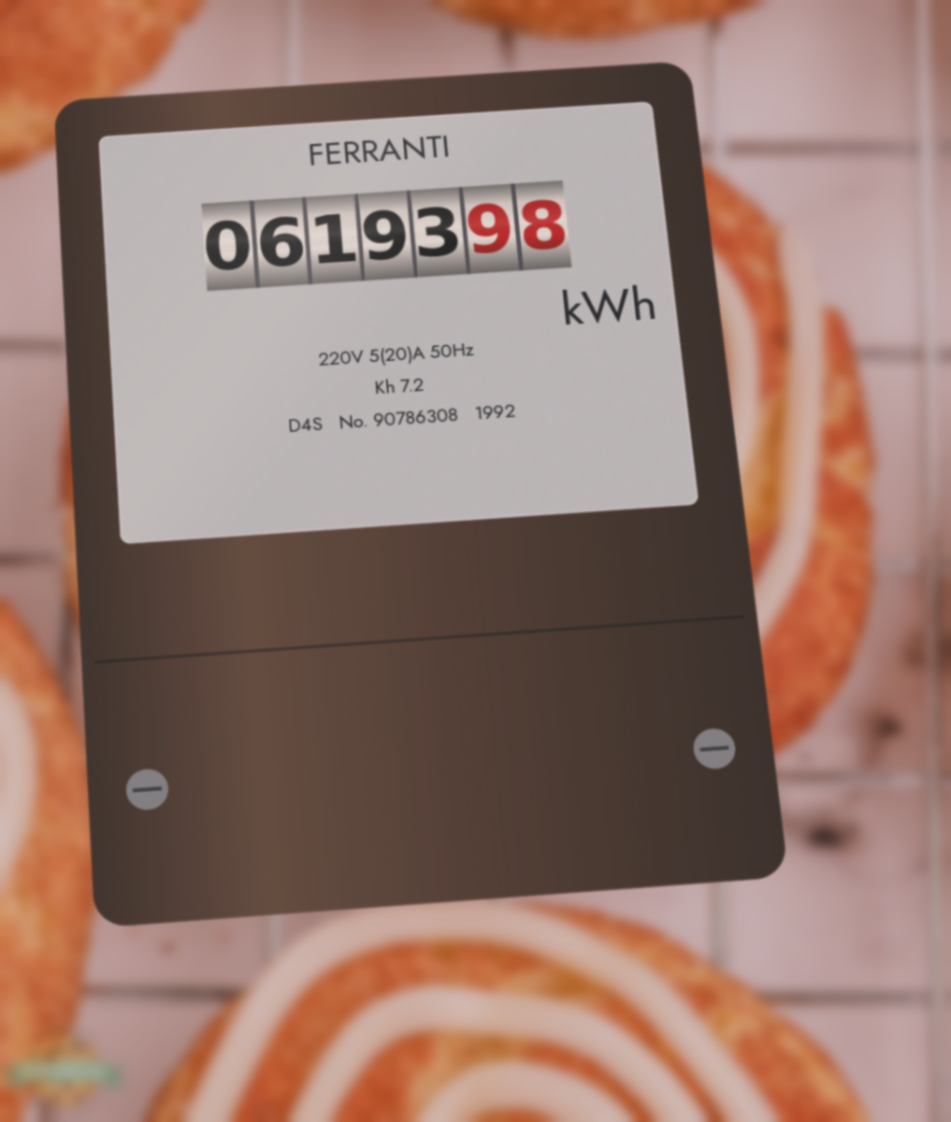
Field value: {"value": 6193.98, "unit": "kWh"}
